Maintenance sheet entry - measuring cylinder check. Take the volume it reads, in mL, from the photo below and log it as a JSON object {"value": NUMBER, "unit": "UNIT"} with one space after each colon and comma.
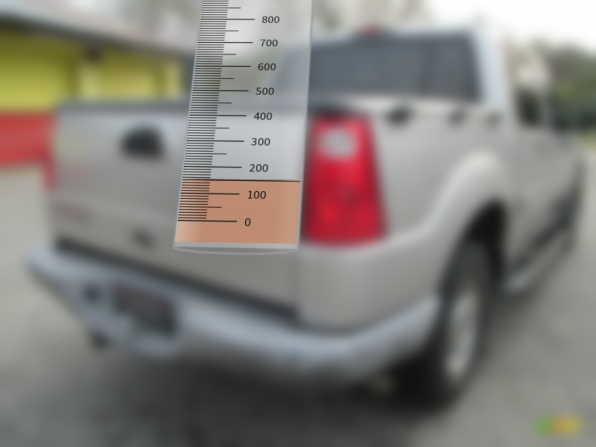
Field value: {"value": 150, "unit": "mL"}
